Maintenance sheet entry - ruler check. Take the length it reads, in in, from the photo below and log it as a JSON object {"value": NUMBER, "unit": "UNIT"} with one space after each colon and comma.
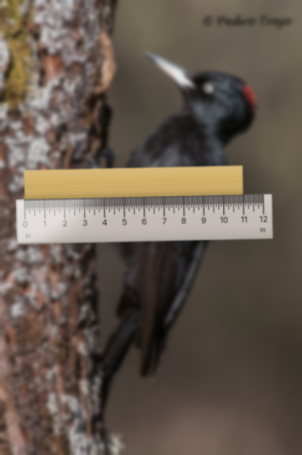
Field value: {"value": 11, "unit": "in"}
